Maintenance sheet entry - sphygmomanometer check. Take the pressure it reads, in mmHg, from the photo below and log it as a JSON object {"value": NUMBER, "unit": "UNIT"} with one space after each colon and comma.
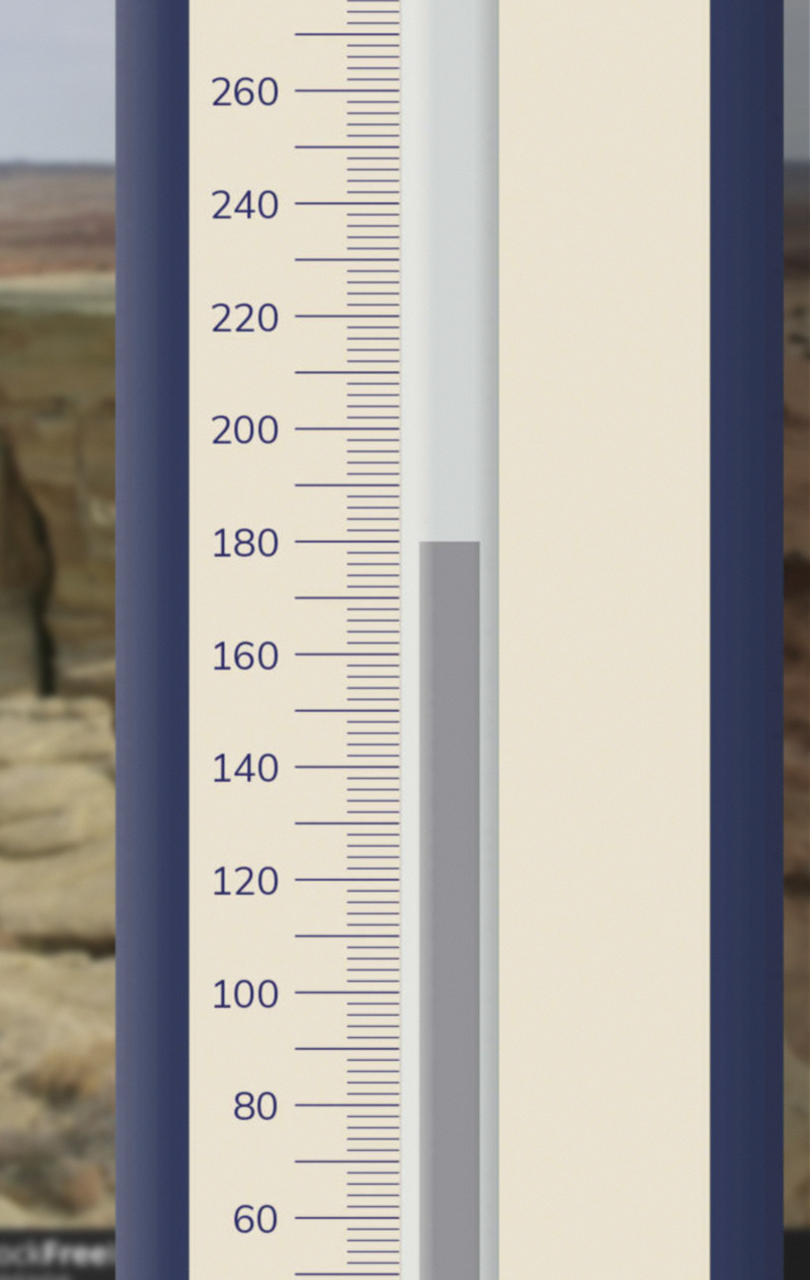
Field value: {"value": 180, "unit": "mmHg"}
